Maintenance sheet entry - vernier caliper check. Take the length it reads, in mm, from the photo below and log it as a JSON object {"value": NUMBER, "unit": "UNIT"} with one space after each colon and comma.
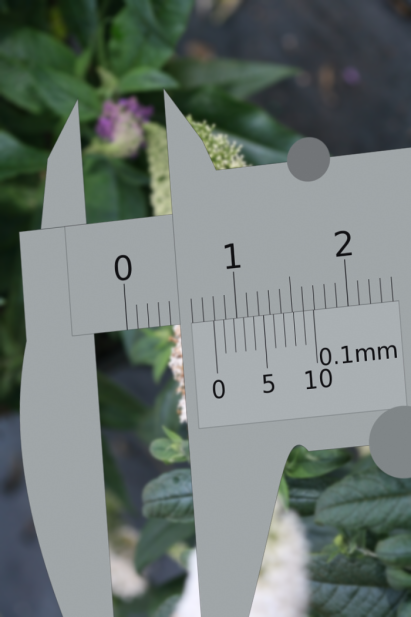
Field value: {"value": 7.9, "unit": "mm"}
